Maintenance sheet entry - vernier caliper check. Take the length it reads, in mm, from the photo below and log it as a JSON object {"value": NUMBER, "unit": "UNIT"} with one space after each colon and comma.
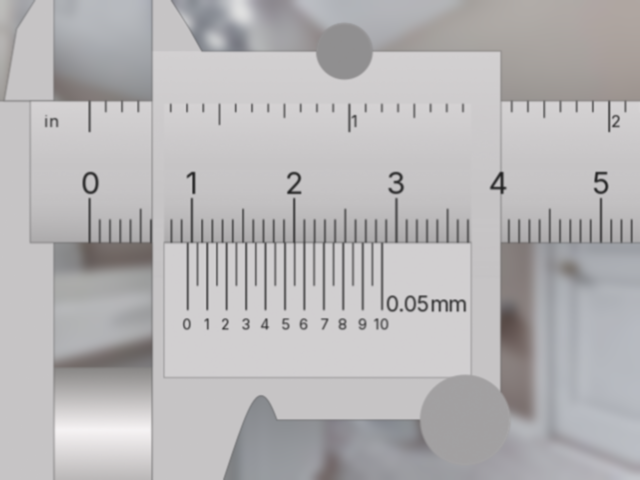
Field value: {"value": 9.6, "unit": "mm"}
